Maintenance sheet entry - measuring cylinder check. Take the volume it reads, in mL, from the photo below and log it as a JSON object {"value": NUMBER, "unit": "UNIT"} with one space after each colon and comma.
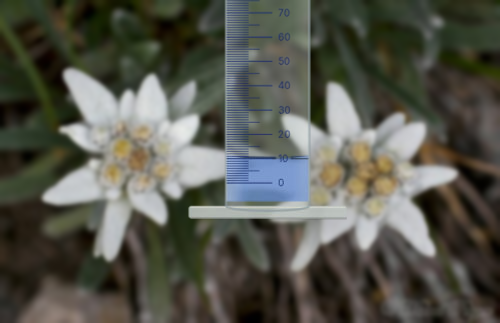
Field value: {"value": 10, "unit": "mL"}
